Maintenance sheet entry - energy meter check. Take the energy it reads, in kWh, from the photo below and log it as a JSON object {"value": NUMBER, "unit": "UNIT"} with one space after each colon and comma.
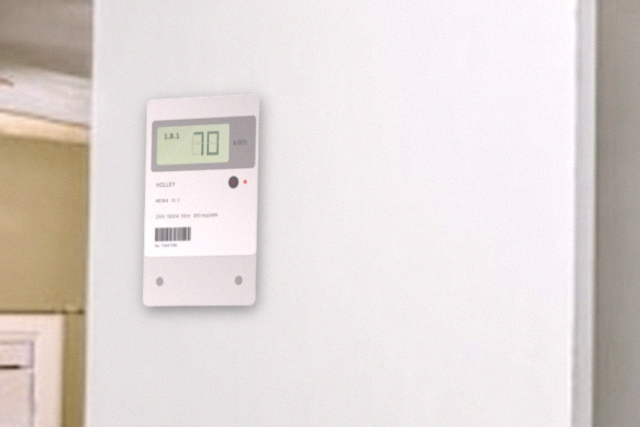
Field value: {"value": 70, "unit": "kWh"}
